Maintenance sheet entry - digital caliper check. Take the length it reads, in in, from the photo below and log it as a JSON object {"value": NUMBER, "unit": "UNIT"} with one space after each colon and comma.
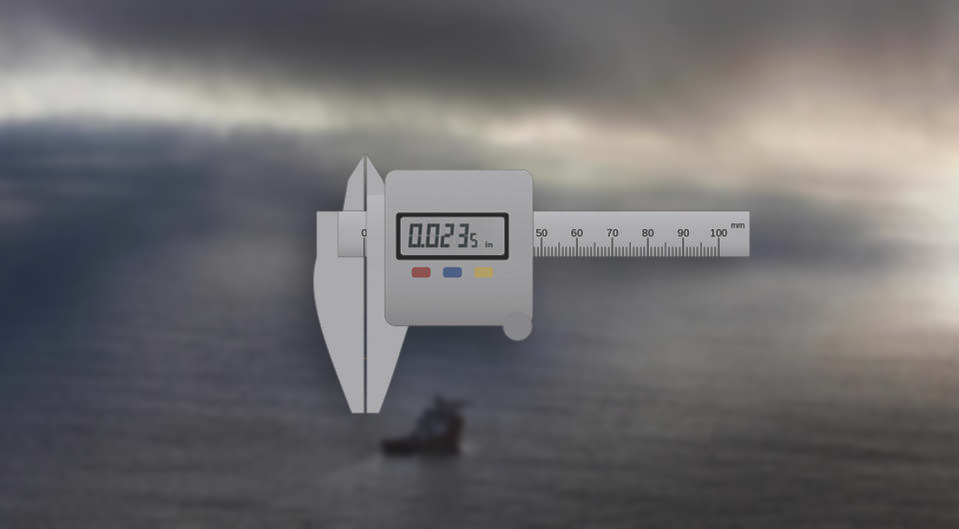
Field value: {"value": 0.0235, "unit": "in"}
